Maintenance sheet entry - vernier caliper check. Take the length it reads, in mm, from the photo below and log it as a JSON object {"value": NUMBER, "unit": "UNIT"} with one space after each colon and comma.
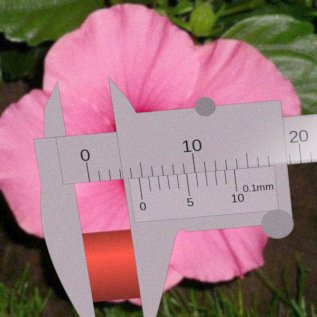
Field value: {"value": 4.7, "unit": "mm"}
